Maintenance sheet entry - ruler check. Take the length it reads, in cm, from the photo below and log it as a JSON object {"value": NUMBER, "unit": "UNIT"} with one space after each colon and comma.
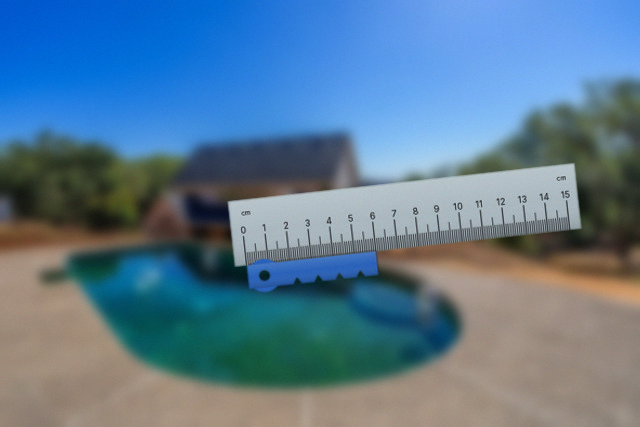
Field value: {"value": 6, "unit": "cm"}
